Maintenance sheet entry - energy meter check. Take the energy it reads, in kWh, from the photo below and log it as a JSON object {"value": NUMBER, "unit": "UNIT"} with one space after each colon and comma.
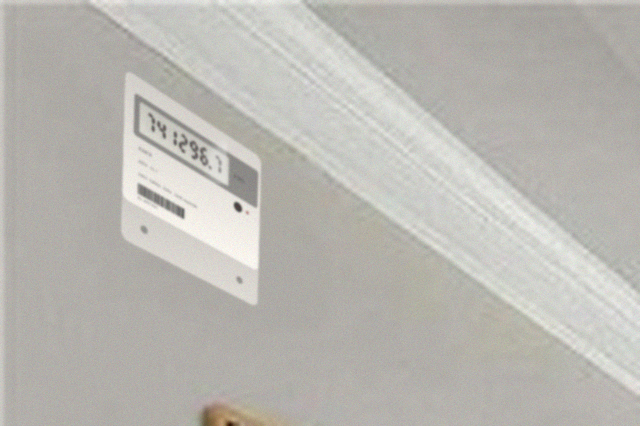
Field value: {"value": 741296.7, "unit": "kWh"}
